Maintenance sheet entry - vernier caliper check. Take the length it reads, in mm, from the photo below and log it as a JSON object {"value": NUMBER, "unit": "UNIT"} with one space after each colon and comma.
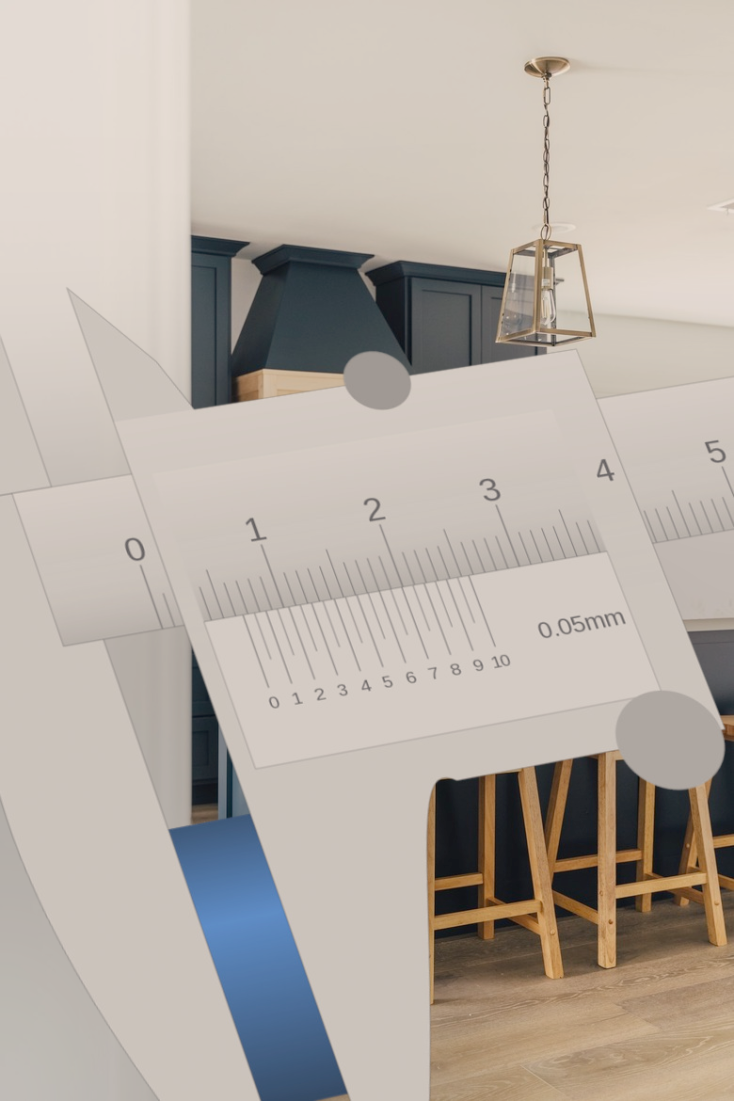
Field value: {"value": 6.6, "unit": "mm"}
